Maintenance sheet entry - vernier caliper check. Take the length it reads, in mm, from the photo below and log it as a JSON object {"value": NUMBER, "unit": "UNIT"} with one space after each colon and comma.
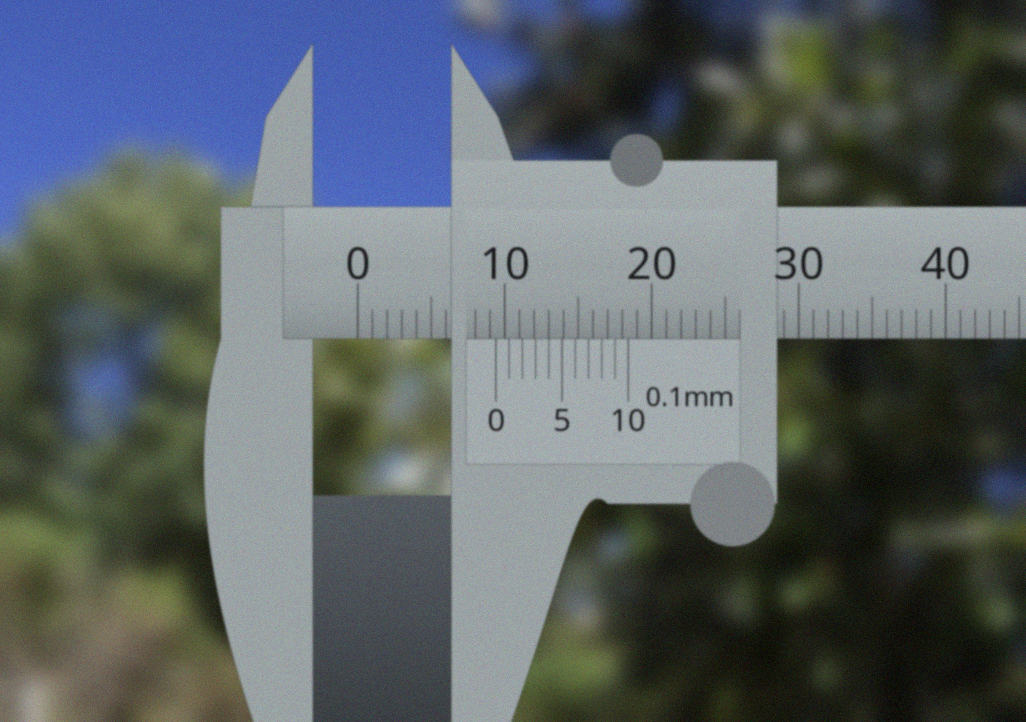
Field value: {"value": 9.4, "unit": "mm"}
